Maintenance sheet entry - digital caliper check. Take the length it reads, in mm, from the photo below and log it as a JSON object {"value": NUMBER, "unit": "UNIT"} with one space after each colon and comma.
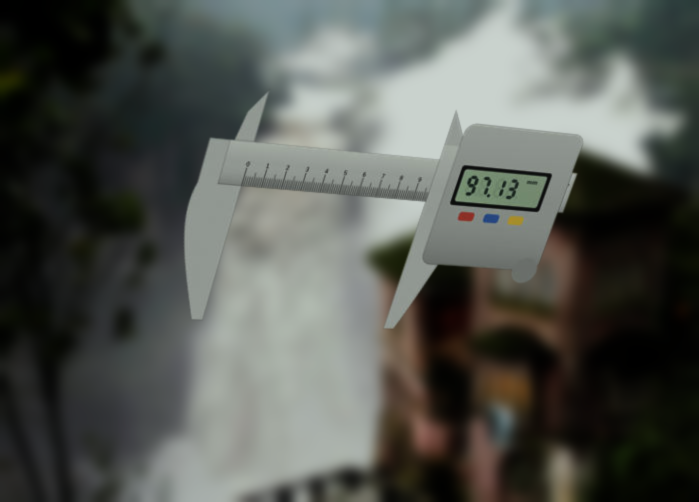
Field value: {"value": 97.13, "unit": "mm"}
